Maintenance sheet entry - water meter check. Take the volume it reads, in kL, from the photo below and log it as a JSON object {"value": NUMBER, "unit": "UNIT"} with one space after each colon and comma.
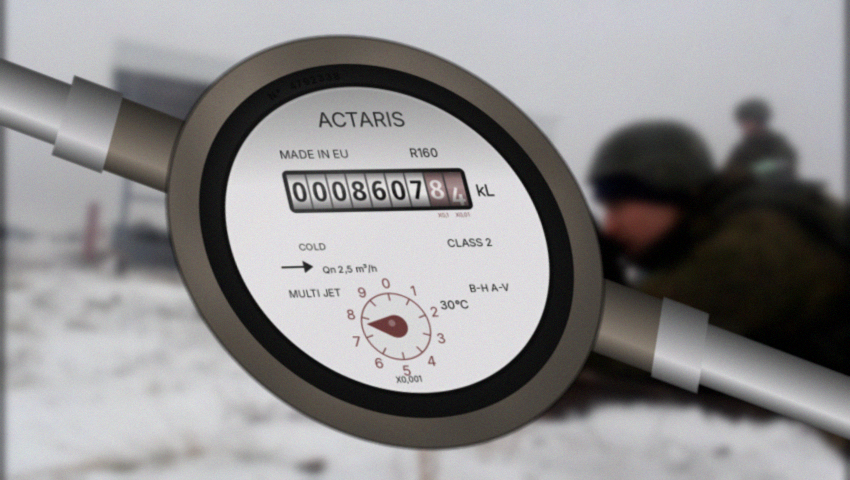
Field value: {"value": 8607.837, "unit": "kL"}
